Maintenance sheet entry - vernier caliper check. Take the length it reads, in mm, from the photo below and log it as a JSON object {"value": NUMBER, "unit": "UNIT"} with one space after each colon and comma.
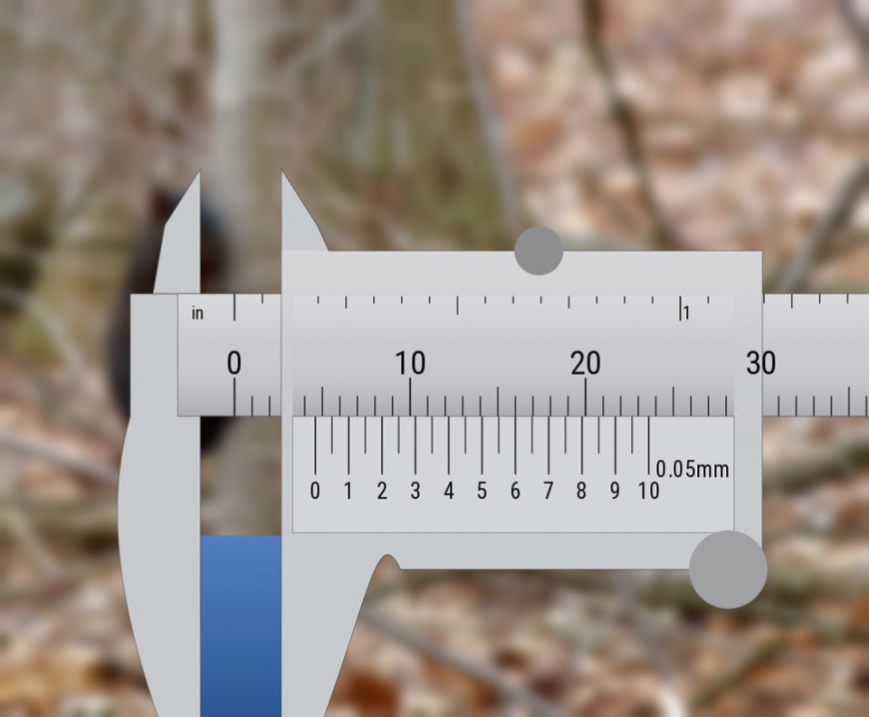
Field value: {"value": 4.6, "unit": "mm"}
